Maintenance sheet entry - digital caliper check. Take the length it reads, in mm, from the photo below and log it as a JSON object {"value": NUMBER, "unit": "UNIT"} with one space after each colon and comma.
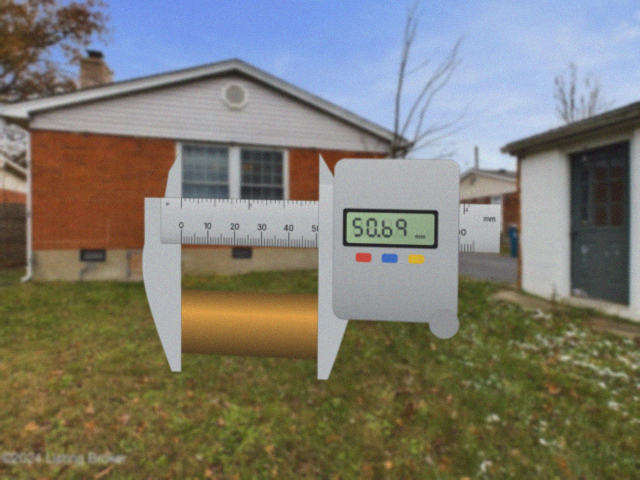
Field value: {"value": 50.69, "unit": "mm"}
